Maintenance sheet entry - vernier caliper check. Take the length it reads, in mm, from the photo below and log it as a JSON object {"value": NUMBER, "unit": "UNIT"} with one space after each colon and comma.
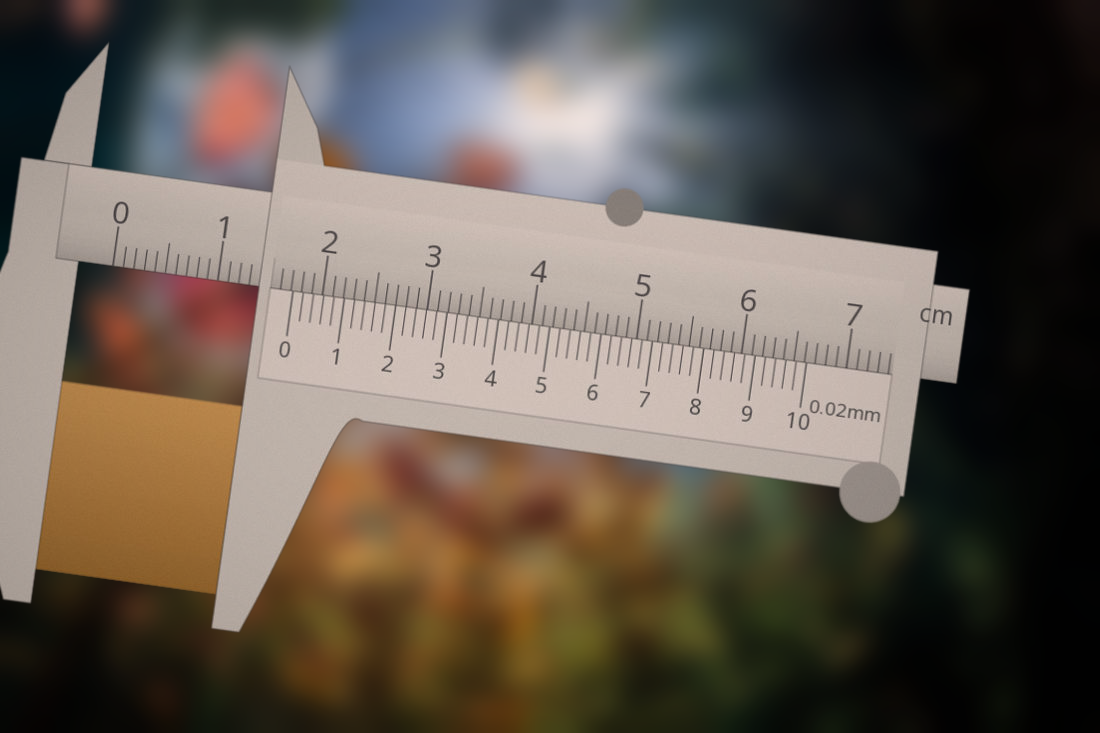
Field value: {"value": 17.2, "unit": "mm"}
